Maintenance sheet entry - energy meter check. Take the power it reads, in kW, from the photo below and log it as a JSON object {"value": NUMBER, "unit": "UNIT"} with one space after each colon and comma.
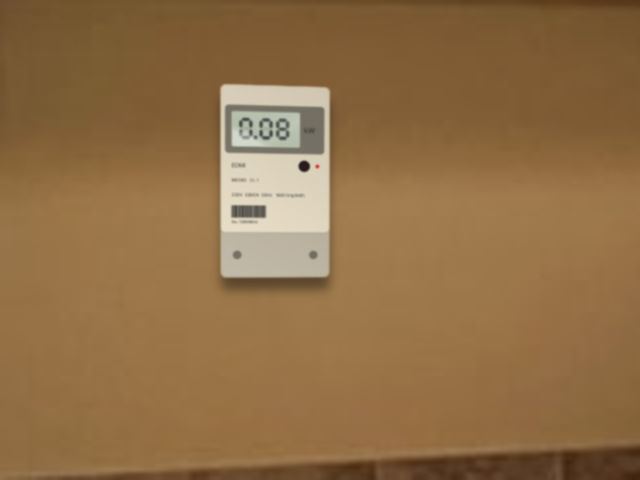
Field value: {"value": 0.08, "unit": "kW"}
